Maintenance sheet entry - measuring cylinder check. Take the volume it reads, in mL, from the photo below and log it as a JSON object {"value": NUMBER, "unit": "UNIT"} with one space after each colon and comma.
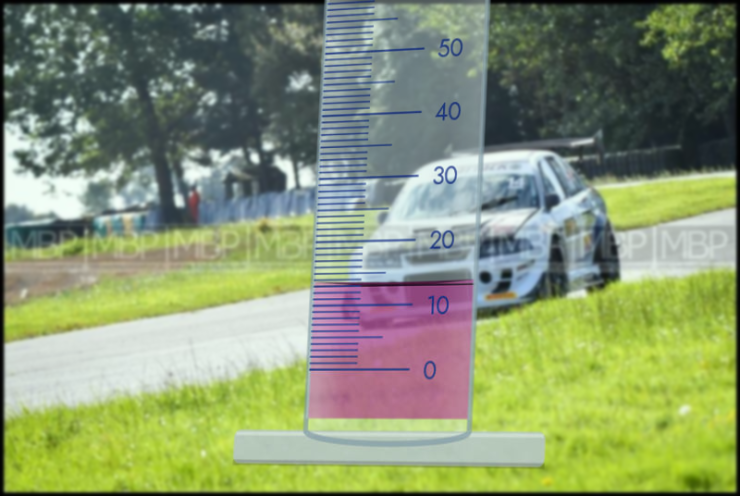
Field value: {"value": 13, "unit": "mL"}
